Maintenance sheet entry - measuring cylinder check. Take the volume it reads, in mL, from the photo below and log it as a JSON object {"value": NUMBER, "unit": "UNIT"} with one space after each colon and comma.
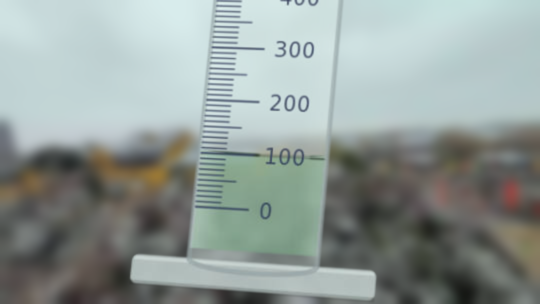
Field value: {"value": 100, "unit": "mL"}
